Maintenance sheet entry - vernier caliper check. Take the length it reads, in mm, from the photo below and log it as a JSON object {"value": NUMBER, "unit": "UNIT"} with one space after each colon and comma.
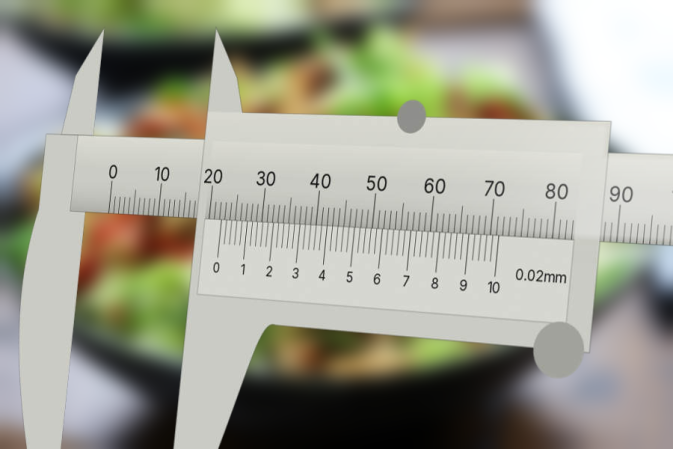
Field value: {"value": 22.4, "unit": "mm"}
